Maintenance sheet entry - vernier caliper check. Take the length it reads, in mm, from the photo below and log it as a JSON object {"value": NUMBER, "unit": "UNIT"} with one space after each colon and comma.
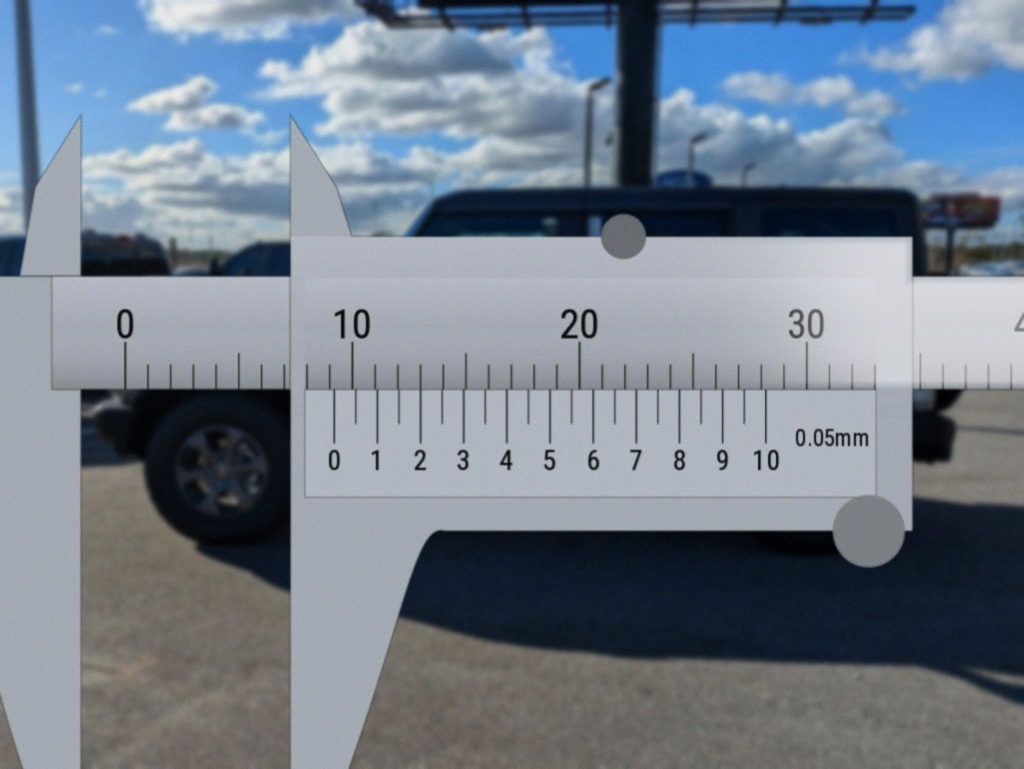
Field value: {"value": 9.2, "unit": "mm"}
